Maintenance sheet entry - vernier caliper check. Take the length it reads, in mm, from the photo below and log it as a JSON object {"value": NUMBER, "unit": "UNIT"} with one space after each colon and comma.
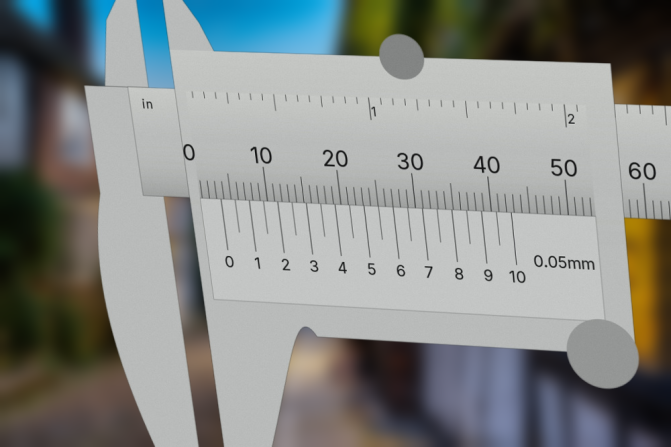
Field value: {"value": 3.6, "unit": "mm"}
